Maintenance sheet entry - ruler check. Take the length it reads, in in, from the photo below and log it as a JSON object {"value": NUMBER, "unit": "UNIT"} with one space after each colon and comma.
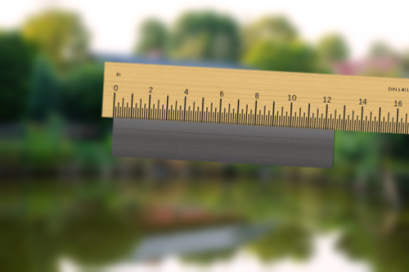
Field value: {"value": 12.5, "unit": "in"}
